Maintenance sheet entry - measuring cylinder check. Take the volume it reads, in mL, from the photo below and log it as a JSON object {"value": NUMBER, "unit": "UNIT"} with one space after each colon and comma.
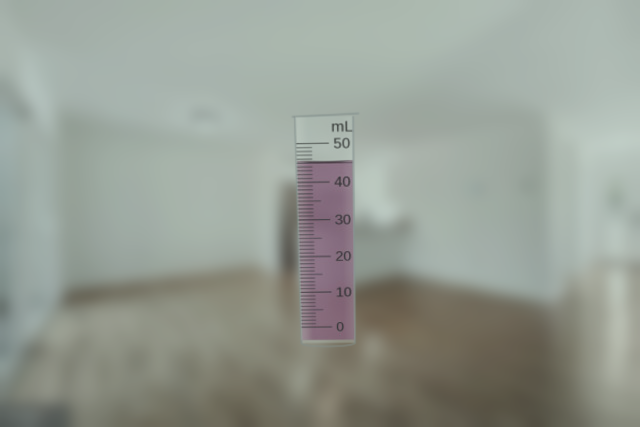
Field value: {"value": 45, "unit": "mL"}
